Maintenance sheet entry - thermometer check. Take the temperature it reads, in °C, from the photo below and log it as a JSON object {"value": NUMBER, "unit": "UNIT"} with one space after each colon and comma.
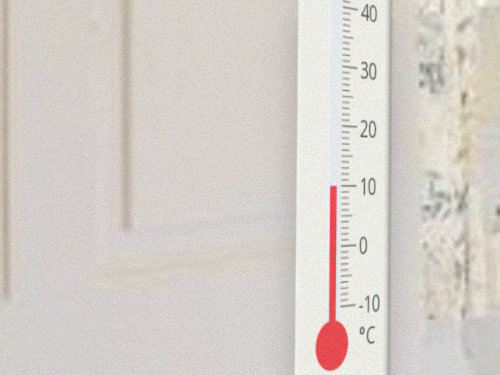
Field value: {"value": 10, "unit": "°C"}
